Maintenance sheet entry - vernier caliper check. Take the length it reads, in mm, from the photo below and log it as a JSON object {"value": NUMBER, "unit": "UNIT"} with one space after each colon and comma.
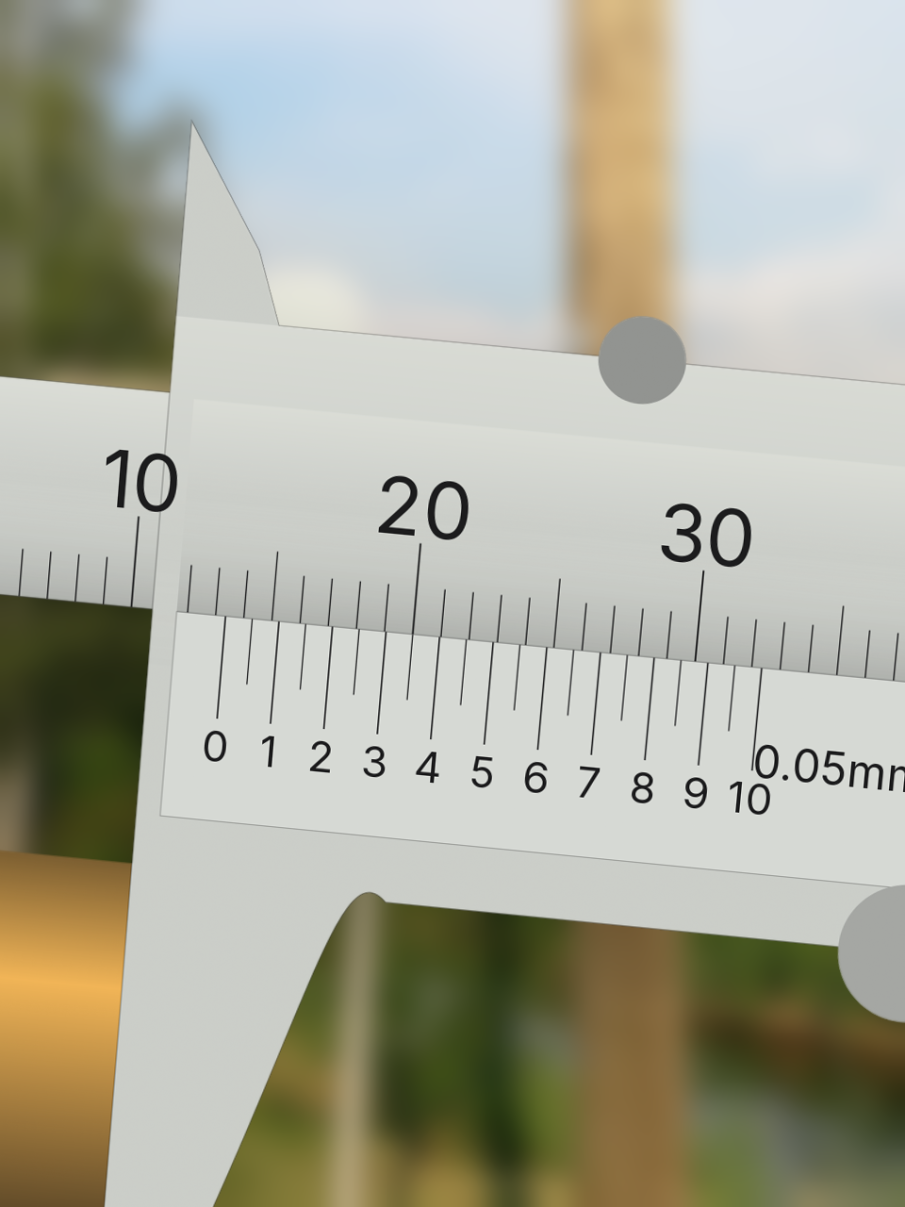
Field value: {"value": 13.35, "unit": "mm"}
